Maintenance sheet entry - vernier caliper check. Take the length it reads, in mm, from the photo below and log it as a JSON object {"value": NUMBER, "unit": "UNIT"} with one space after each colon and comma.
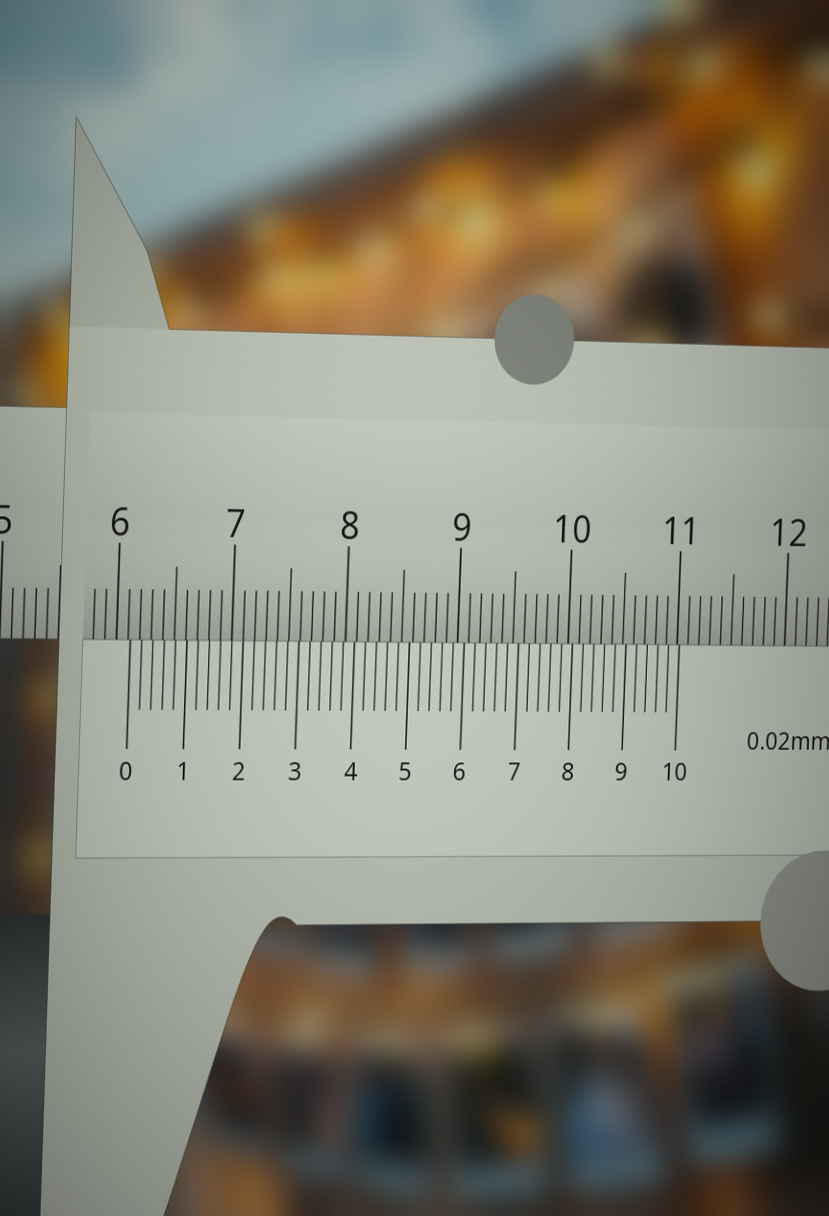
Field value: {"value": 61.2, "unit": "mm"}
